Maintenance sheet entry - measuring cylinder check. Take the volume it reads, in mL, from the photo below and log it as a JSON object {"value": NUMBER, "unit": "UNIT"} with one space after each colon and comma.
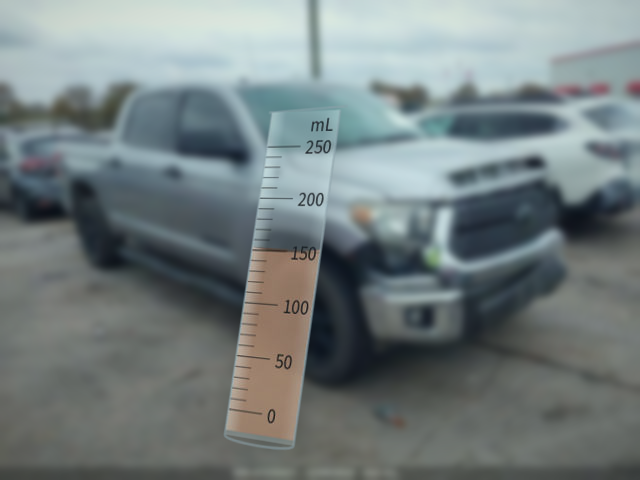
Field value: {"value": 150, "unit": "mL"}
